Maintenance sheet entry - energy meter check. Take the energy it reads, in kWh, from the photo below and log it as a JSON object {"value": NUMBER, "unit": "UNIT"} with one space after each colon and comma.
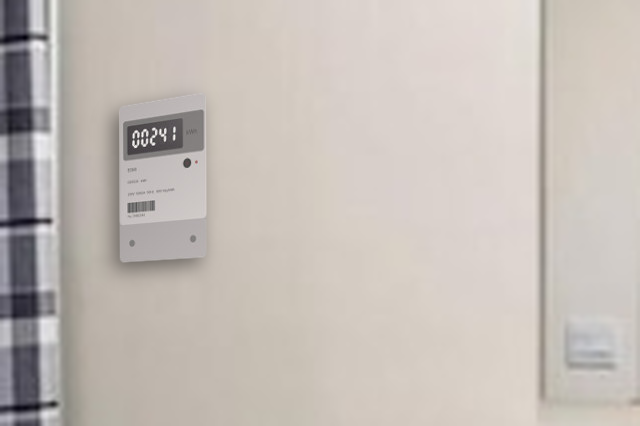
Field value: {"value": 241, "unit": "kWh"}
